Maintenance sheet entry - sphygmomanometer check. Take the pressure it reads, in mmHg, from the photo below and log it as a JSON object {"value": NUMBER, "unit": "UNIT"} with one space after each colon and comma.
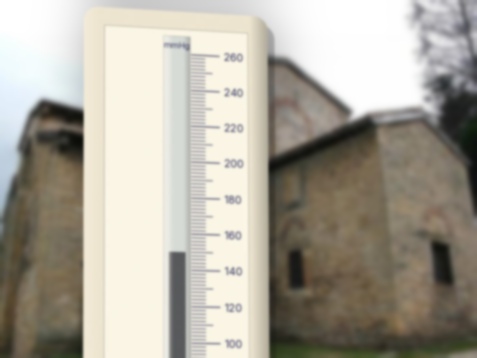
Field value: {"value": 150, "unit": "mmHg"}
